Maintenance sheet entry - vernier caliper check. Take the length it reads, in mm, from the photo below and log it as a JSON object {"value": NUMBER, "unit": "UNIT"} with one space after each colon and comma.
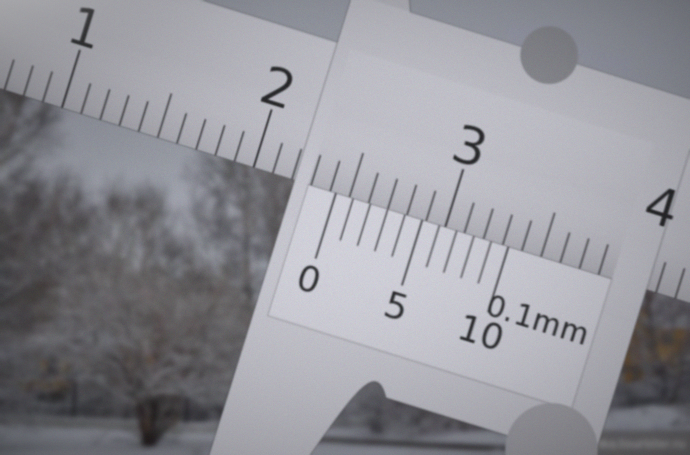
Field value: {"value": 24.3, "unit": "mm"}
